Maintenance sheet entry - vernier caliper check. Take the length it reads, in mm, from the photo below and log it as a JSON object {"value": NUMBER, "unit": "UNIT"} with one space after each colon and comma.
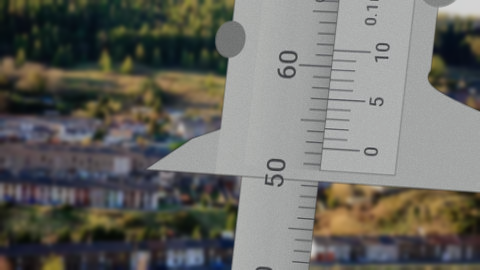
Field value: {"value": 52.5, "unit": "mm"}
